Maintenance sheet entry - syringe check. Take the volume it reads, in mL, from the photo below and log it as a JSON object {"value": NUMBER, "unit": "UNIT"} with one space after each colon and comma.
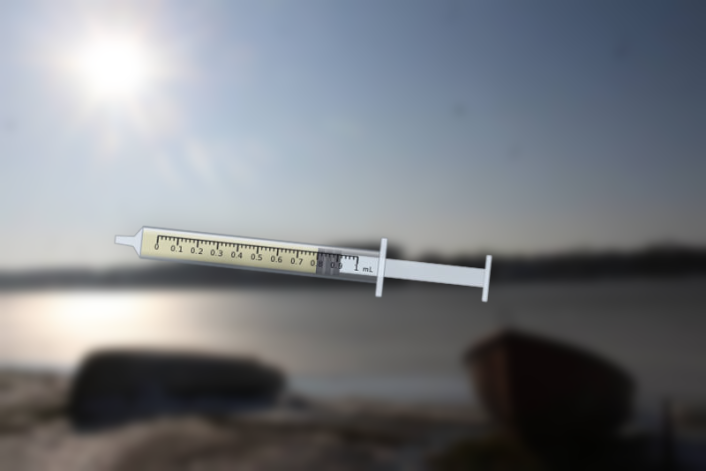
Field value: {"value": 0.8, "unit": "mL"}
